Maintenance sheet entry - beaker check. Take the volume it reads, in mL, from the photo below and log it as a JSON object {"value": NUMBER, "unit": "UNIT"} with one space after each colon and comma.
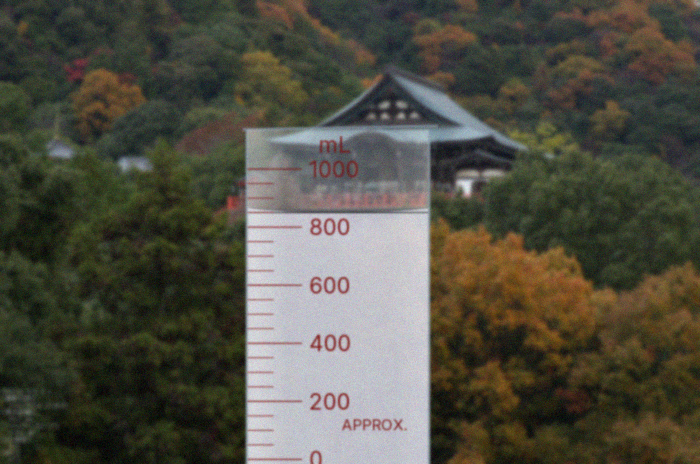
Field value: {"value": 850, "unit": "mL"}
